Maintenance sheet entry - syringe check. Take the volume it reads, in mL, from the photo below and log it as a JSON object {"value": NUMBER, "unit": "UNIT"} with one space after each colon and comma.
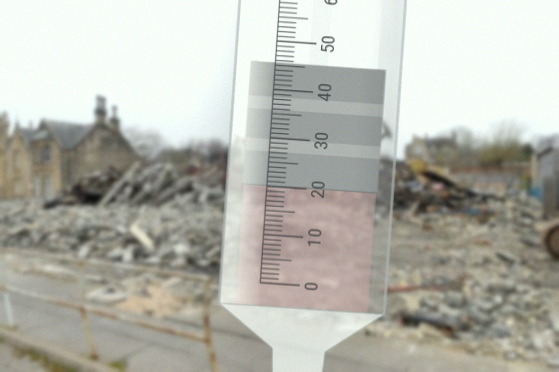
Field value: {"value": 20, "unit": "mL"}
